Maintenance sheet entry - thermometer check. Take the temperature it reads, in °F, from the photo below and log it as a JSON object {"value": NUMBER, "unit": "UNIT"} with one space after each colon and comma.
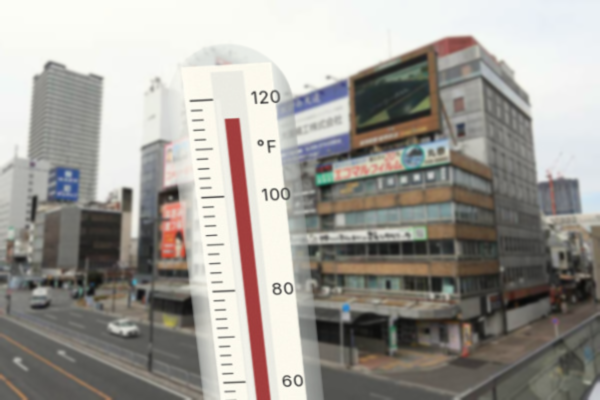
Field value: {"value": 116, "unit": "°F"}
